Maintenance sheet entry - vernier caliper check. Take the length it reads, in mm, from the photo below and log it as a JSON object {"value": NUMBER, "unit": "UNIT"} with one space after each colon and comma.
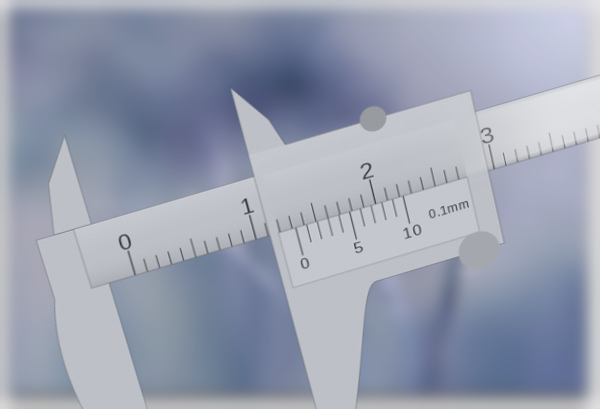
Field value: {"value": 13.3, "unit": "mm"}
